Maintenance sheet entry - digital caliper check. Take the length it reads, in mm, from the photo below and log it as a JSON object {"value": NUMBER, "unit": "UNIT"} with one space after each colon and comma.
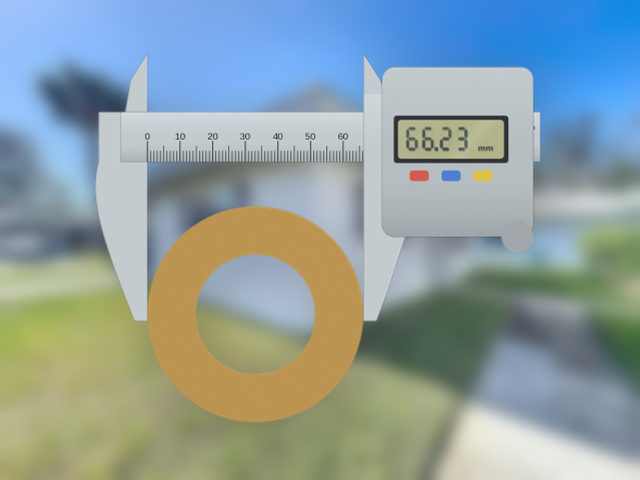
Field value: {"value": 66.23, "unit": "mm"}
